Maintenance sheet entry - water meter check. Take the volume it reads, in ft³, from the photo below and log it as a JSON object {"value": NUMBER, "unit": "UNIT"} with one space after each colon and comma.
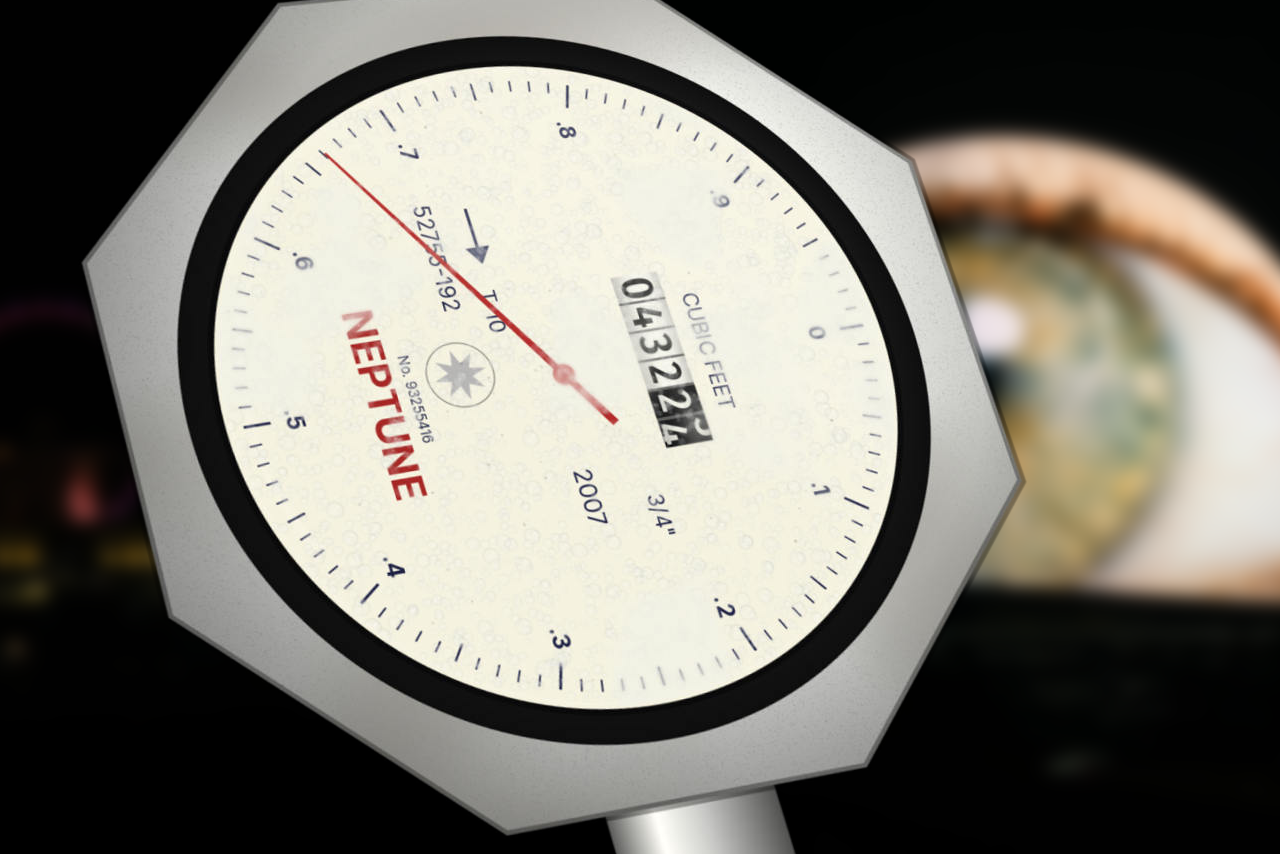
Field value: {"value": 43223.66, "unit": "ft³"}
